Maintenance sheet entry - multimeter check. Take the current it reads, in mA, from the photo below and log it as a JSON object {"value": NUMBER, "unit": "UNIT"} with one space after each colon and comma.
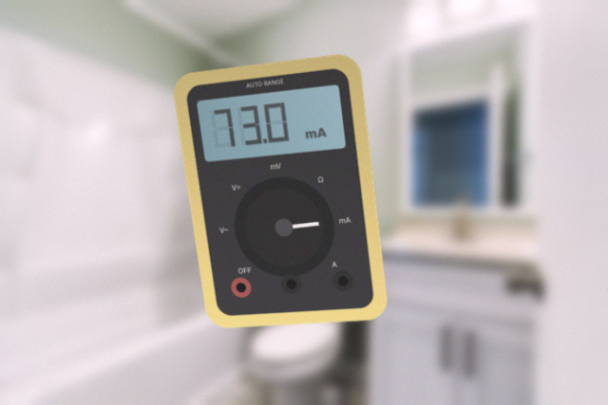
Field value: {"value": 73.0, "unit": "mA"}
